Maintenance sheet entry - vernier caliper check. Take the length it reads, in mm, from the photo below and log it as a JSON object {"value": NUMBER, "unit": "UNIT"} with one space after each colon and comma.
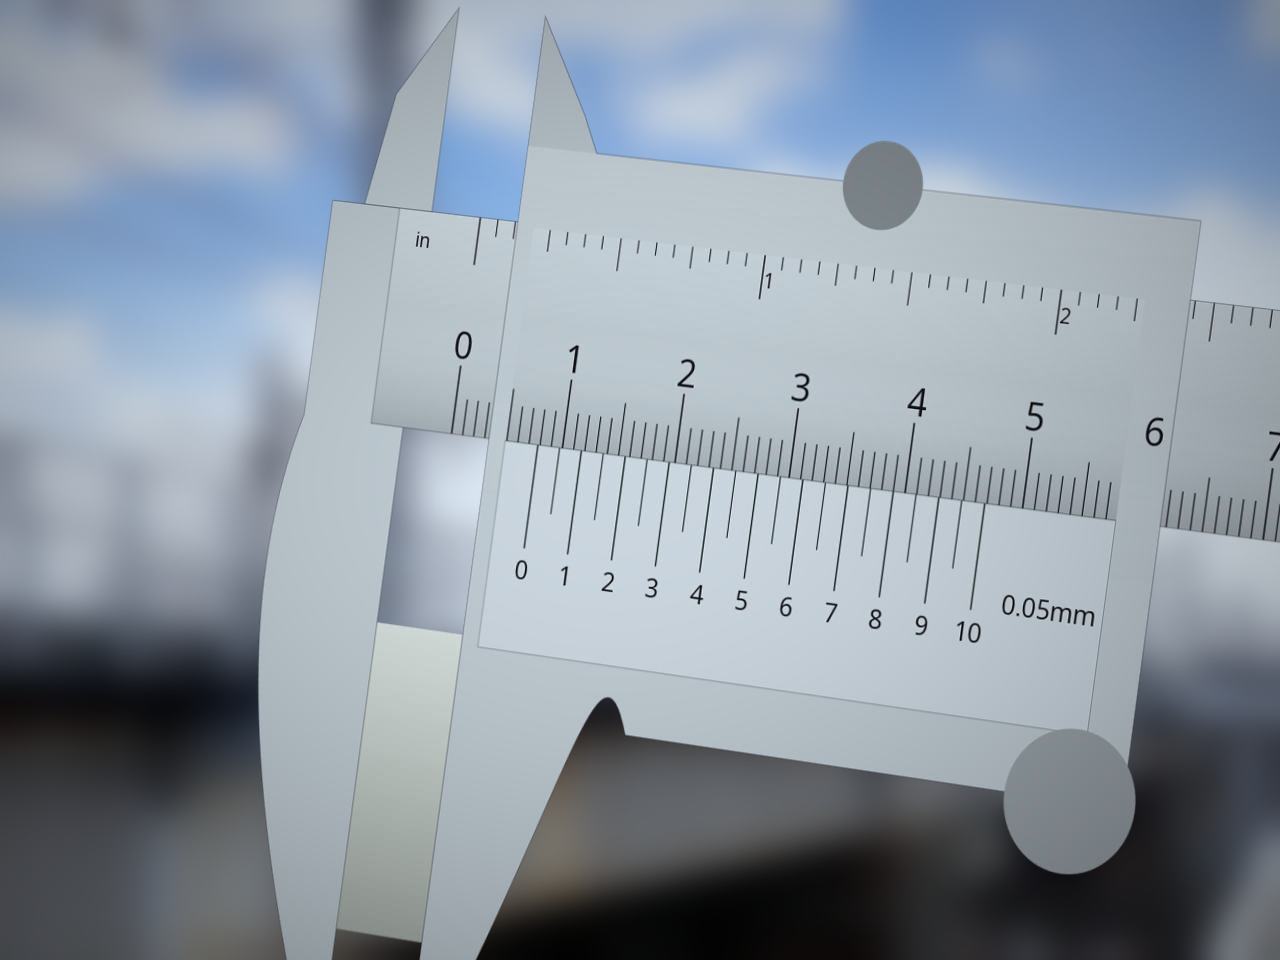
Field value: {"value": 7.8, "unit": "mm"}
